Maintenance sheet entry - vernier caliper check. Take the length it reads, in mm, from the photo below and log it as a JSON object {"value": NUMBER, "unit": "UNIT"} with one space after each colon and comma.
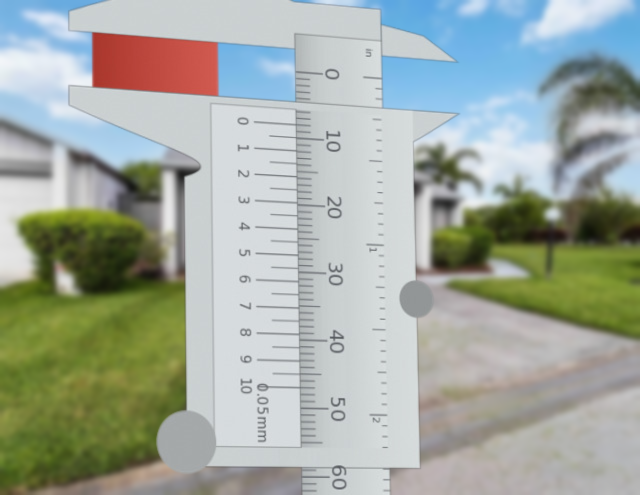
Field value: {"value": 8.0, "unit": "mm"}
